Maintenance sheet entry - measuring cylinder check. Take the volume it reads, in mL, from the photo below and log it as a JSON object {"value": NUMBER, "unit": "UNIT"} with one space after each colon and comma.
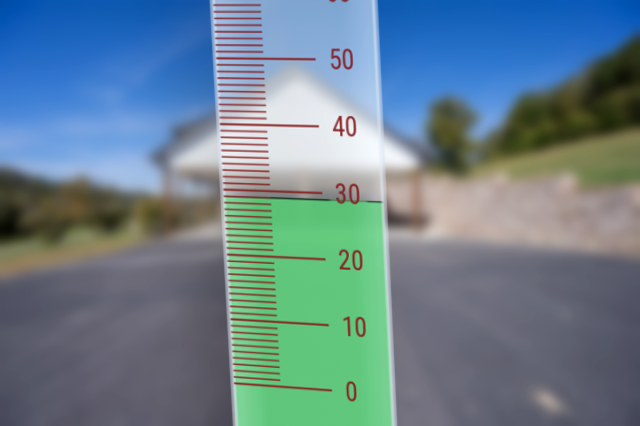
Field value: {"value": 29, "unit": "mL"}
